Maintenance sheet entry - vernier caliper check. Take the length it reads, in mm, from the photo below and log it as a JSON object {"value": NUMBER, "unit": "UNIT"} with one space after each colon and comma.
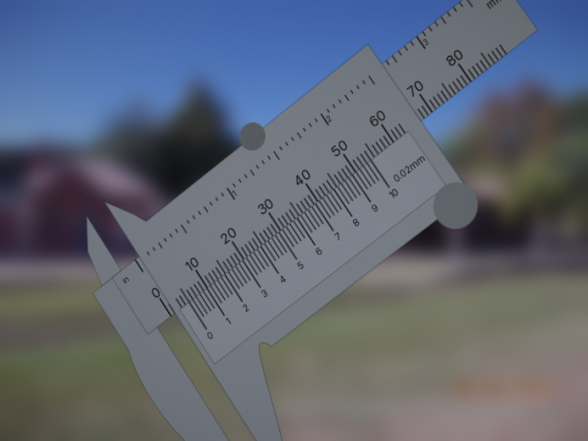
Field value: {"value": 5.0, "unit": "mm"}
